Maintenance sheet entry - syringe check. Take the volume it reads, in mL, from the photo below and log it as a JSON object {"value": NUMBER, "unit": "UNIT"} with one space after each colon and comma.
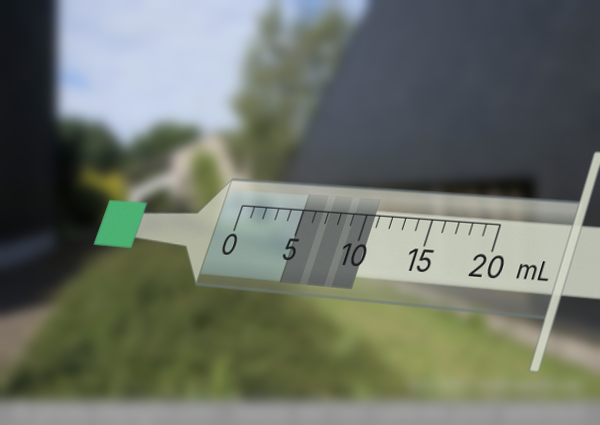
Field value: {"value": 5, "unit": "mL"}
